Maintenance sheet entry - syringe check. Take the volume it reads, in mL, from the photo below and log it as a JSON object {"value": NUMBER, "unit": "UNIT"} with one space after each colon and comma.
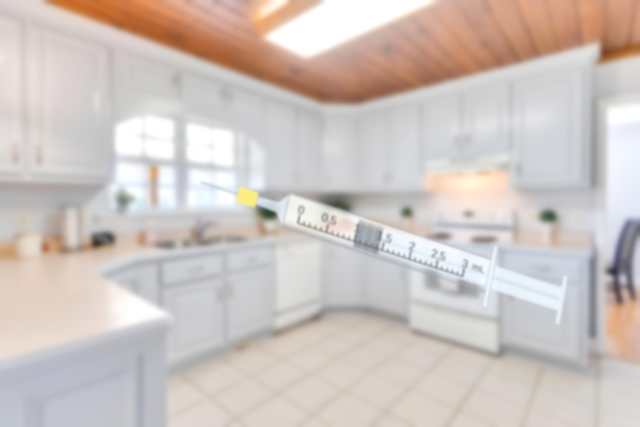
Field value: {"value": 1, "unit": "mL"}
